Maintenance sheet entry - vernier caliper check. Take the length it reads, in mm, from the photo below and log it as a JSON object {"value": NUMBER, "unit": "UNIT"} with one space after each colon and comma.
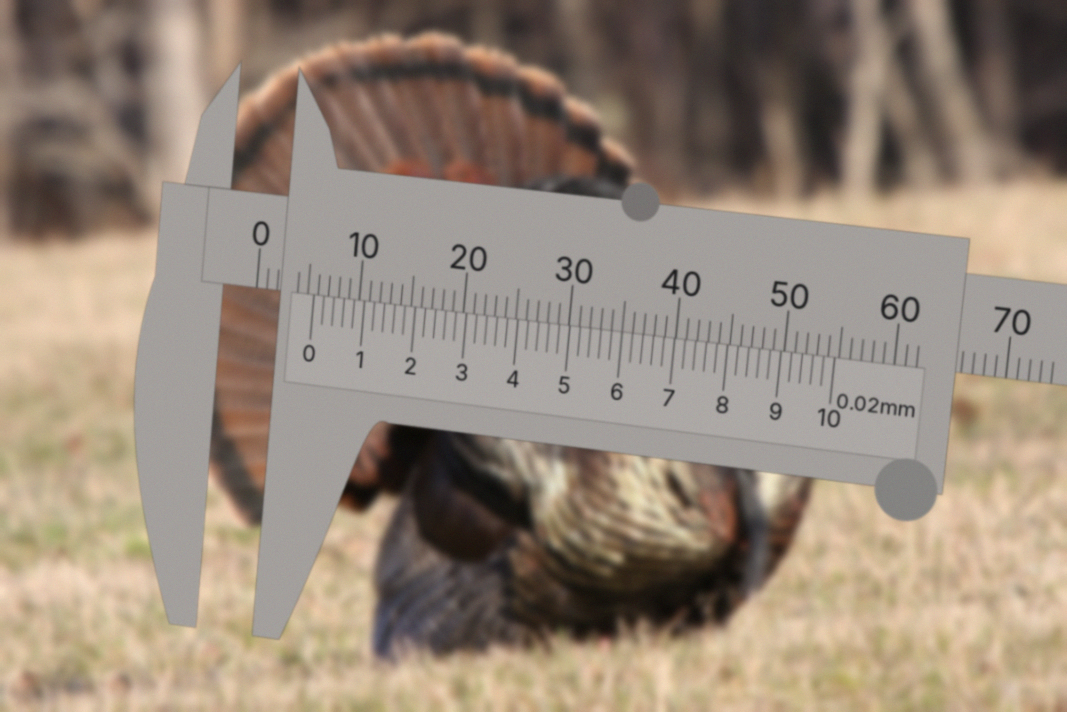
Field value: {"value": 5.6, "unit": "mm"}
